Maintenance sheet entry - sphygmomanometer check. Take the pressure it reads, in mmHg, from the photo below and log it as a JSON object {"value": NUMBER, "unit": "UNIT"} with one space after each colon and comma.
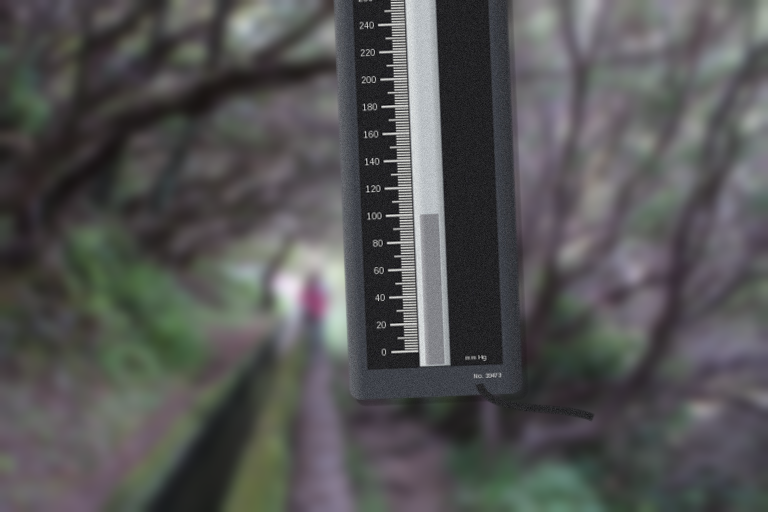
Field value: {"value": 100, "unit": "mmHg"}
